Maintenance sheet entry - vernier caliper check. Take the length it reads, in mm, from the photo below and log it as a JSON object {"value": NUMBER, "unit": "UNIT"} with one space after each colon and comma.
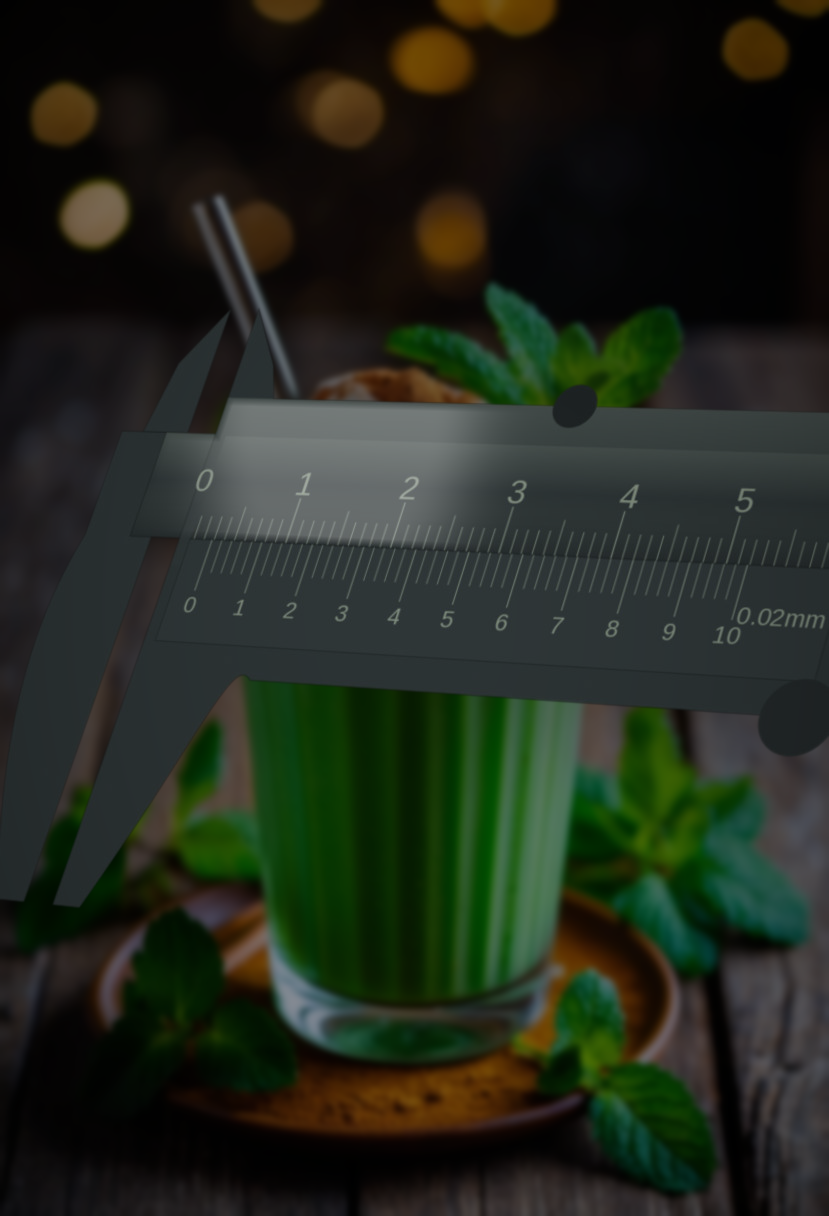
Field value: {"value": 2.8, "unit": "mm"}
